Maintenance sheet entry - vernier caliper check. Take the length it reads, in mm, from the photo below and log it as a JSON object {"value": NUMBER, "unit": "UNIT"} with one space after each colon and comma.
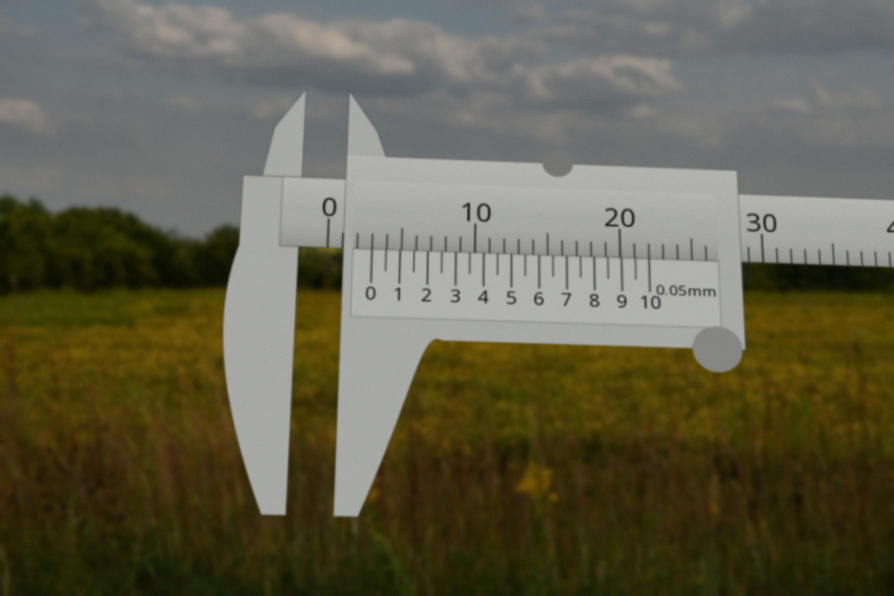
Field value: {"value": 3.0, "unit": "mm"}
